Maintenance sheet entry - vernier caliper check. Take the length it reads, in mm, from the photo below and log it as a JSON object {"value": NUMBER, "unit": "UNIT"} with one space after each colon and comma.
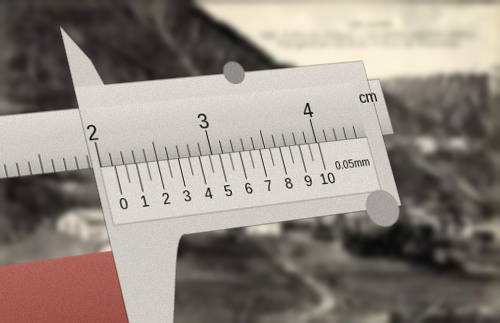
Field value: {"value": 21.2, "unit": "mm"}
